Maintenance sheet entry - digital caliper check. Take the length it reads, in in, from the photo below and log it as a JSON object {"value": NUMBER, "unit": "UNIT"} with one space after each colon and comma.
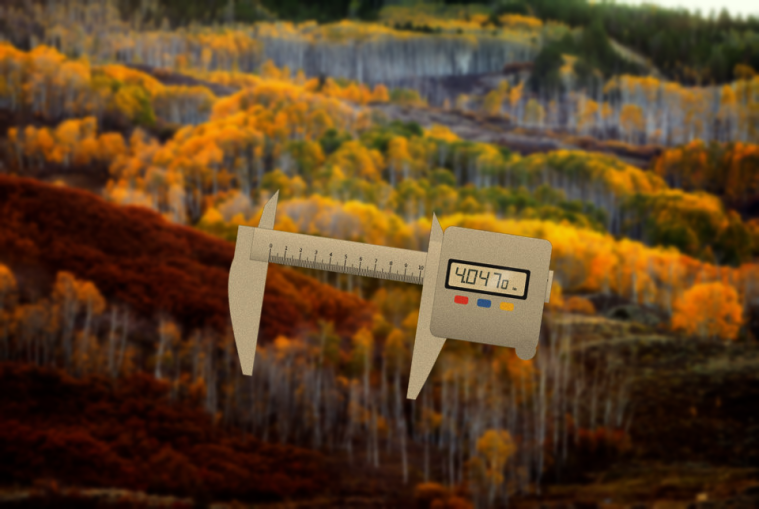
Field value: {"value": 4.0470, "unit": "in"}
